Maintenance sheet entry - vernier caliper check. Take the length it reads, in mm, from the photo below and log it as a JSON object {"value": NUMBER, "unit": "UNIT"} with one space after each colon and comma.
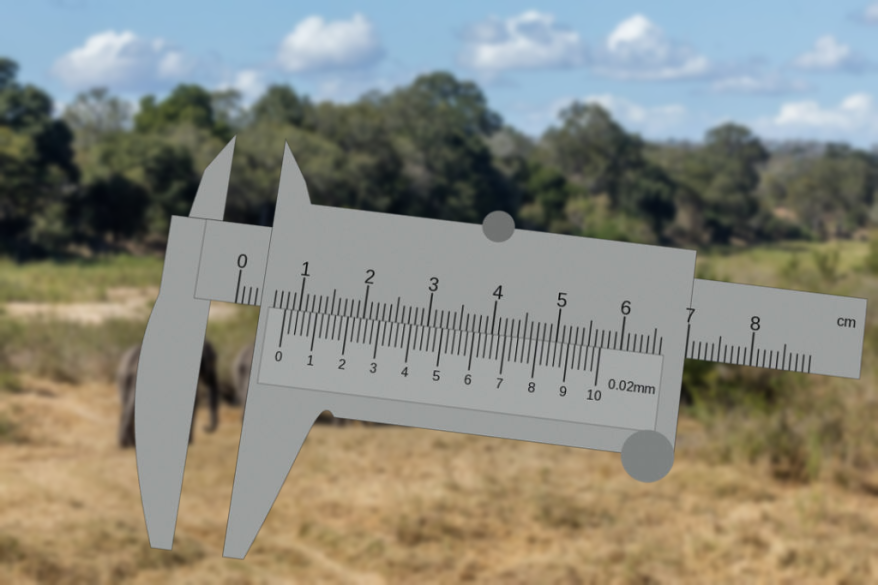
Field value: {"value": 7.8, "unit": "mm"}
